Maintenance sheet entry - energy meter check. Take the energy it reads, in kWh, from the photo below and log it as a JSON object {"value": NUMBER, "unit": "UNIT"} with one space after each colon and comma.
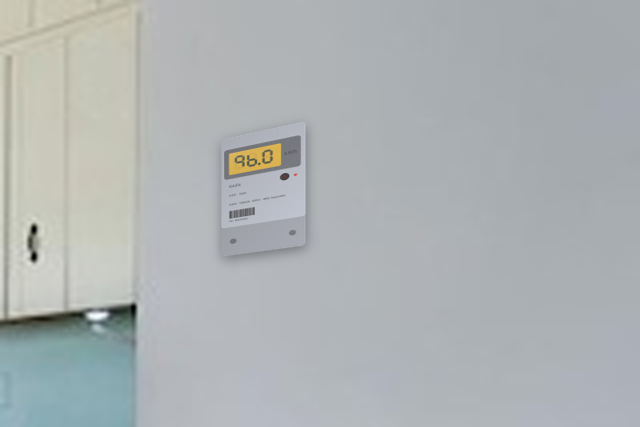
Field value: {"value": 96.0, "unit": "kWh"}
